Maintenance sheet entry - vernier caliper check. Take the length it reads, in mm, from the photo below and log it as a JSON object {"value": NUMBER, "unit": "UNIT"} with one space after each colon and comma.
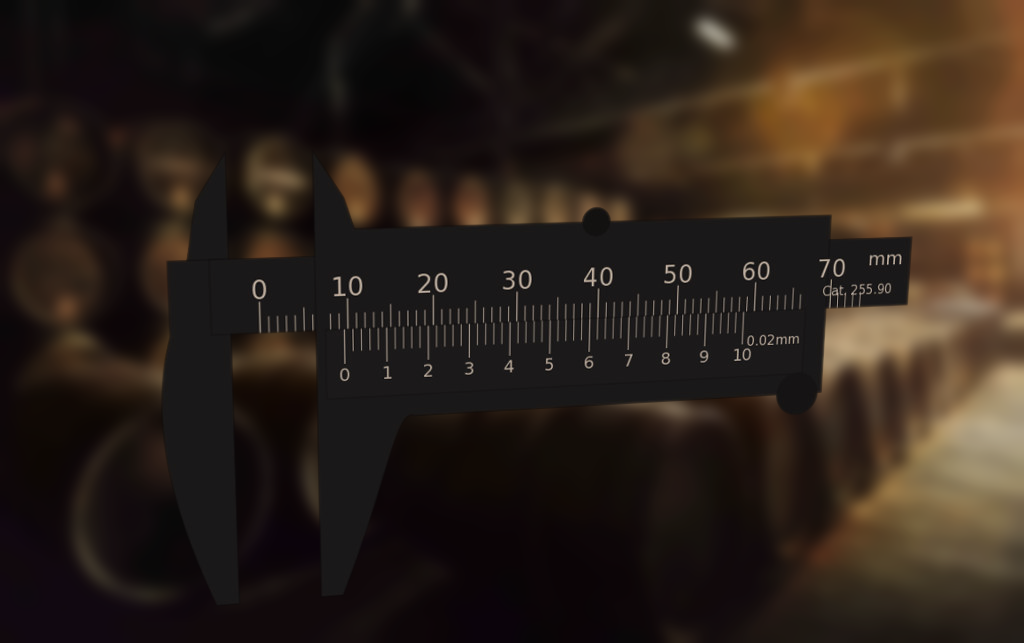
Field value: {"value": 9.6, "unit": "mm"}
